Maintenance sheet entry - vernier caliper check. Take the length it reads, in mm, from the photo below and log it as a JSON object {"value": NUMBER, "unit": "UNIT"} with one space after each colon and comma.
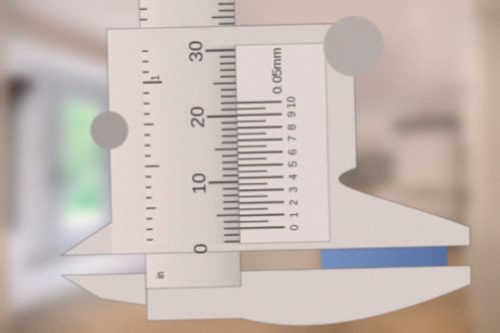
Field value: {"value": 3.0, "unit": "mm"}
